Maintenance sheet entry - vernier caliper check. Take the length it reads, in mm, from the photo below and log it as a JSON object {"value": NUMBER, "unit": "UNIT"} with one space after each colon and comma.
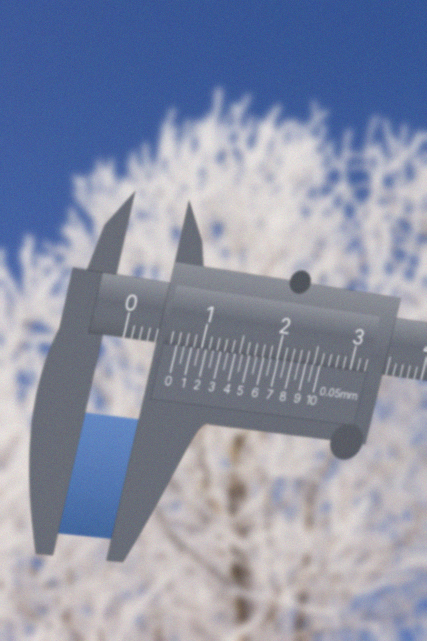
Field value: {"value": 6.8, "unit": "mm"}
